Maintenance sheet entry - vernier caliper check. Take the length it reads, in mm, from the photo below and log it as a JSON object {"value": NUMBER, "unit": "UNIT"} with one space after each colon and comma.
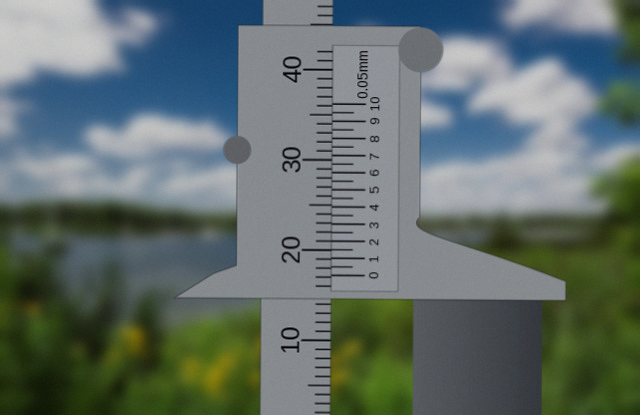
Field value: {"value": 17.2, "unit": "mm"}
